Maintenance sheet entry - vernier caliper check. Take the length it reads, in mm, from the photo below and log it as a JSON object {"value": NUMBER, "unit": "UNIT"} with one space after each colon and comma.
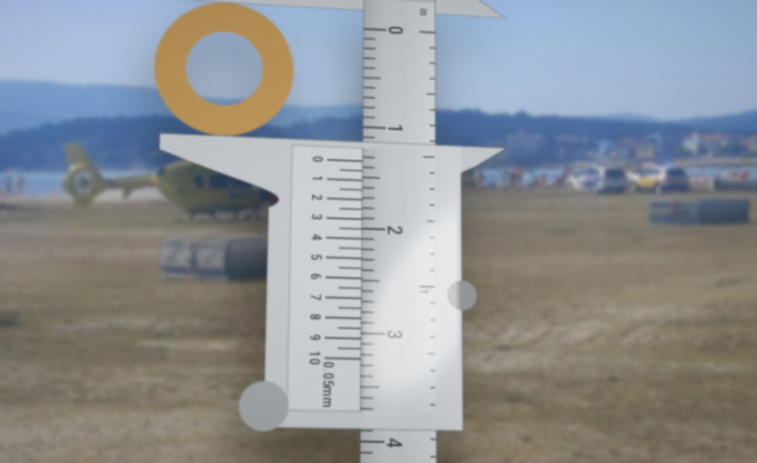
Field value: {"value": 13.4, "unit": "mm"}
